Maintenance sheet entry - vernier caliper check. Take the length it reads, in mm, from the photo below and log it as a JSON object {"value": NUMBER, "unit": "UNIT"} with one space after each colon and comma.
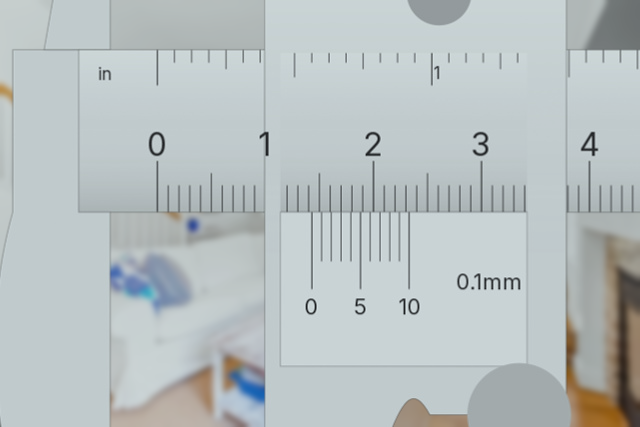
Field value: {"value": 14.3, "unit": "mm"}
